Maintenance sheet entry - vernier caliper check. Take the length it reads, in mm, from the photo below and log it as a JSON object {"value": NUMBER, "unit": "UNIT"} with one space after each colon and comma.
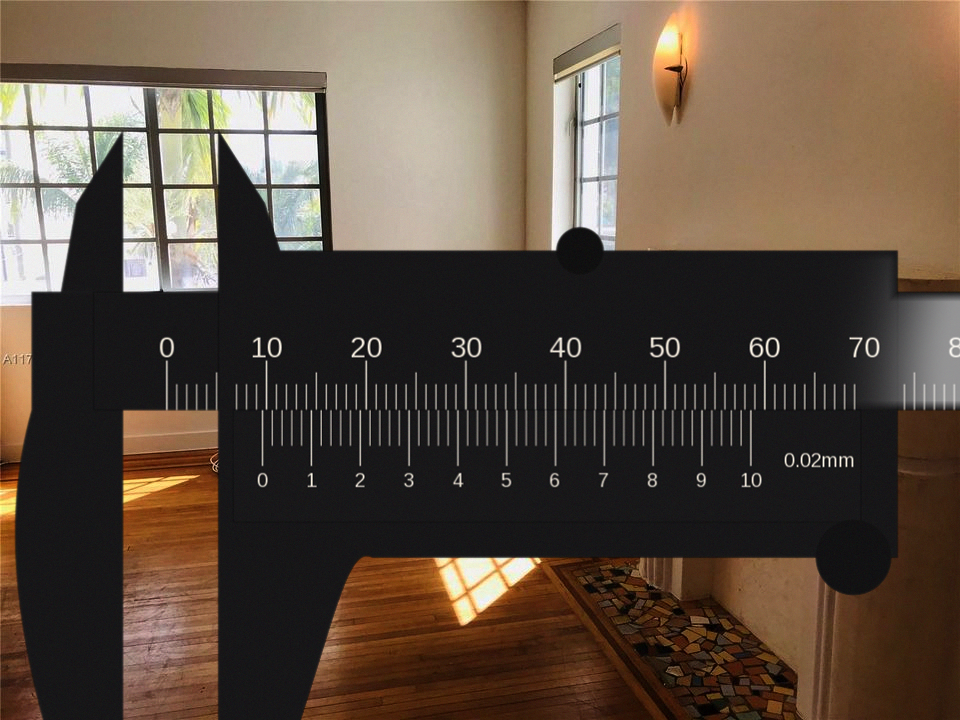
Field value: {"value": 9.6, "unit": "mm"}
